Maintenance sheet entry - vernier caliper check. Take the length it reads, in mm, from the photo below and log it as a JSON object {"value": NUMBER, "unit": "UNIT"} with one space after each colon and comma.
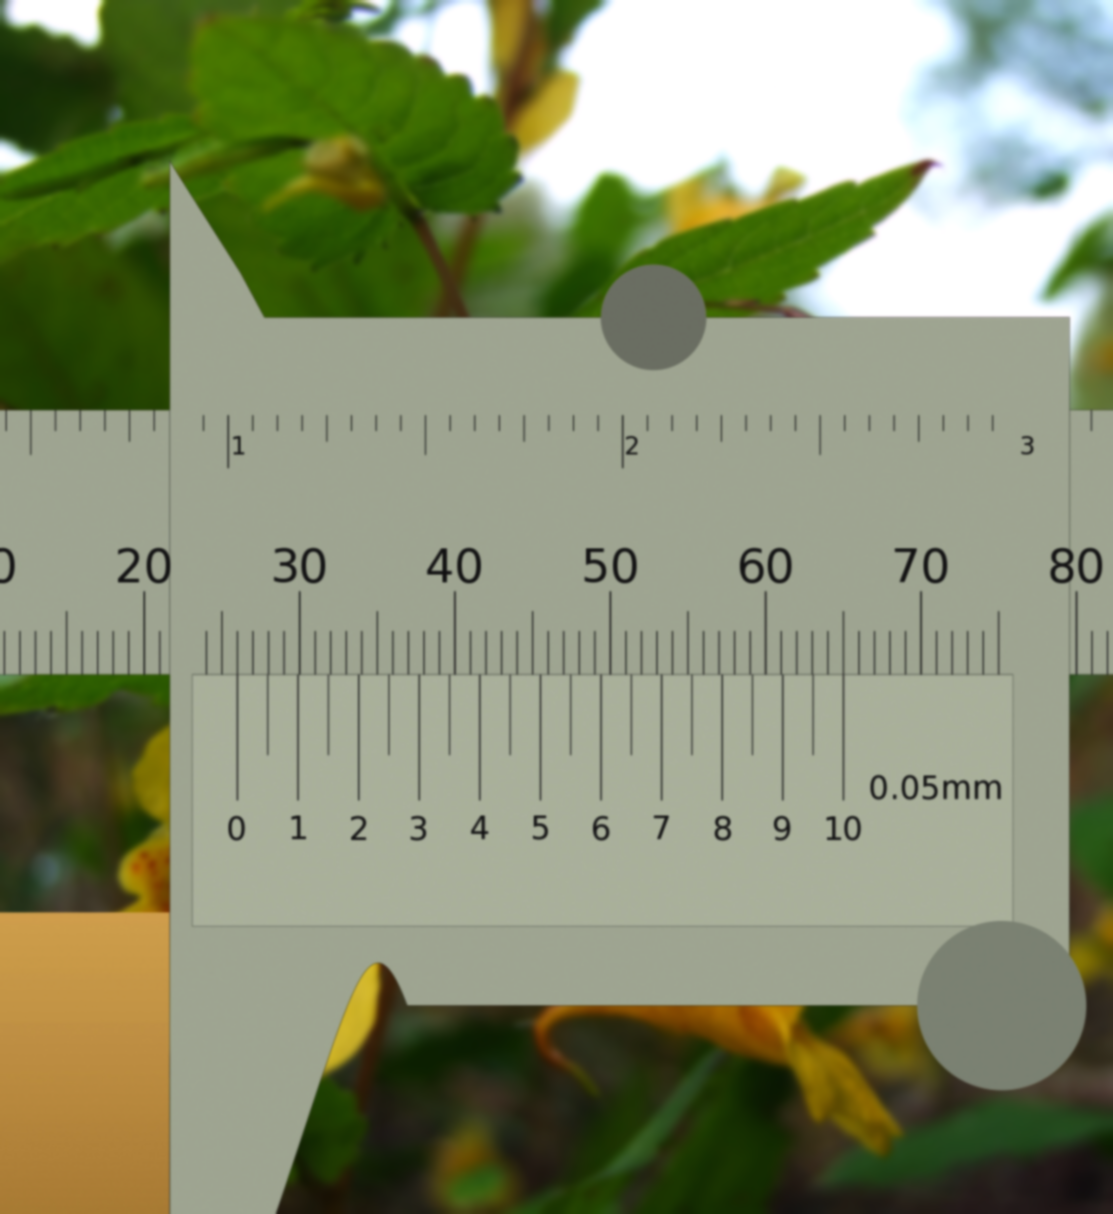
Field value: {"value": 26.0, "unit": "mm"}
